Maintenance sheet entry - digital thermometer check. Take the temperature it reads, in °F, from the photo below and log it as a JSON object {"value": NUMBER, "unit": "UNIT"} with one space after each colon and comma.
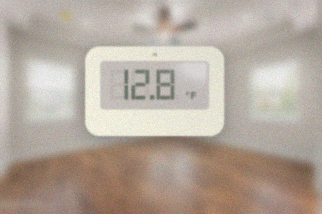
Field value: {"value": 12.8, "unit": "°F"}
